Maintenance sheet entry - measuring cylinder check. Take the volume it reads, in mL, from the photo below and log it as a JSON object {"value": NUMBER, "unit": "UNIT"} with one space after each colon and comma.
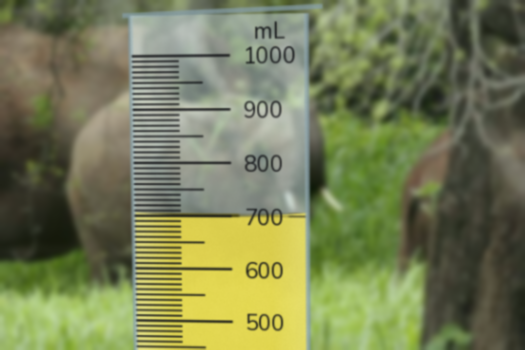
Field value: {"value": 700, "unit": "mL"}
